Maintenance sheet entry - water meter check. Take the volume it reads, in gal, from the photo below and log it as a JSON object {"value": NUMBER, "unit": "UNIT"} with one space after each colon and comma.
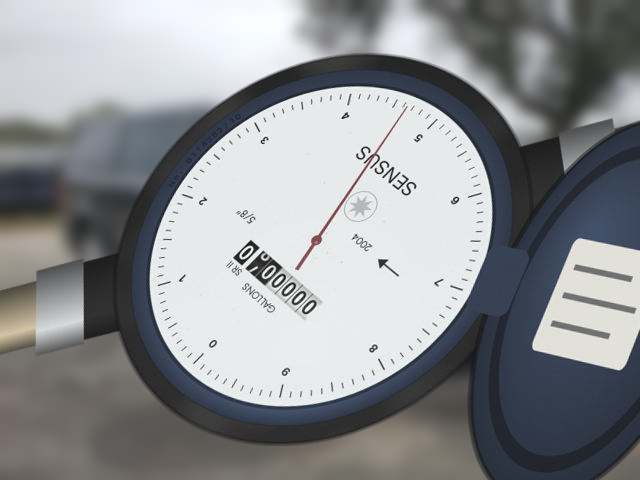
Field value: {"value": 74.6, "unit": "gal"}
